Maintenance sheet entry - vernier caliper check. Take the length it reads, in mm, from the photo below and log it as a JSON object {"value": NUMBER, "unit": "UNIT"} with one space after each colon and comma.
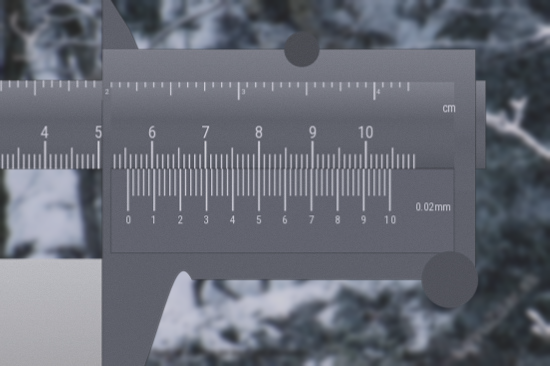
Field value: {"value": 55.5, "unit": "mm"}
